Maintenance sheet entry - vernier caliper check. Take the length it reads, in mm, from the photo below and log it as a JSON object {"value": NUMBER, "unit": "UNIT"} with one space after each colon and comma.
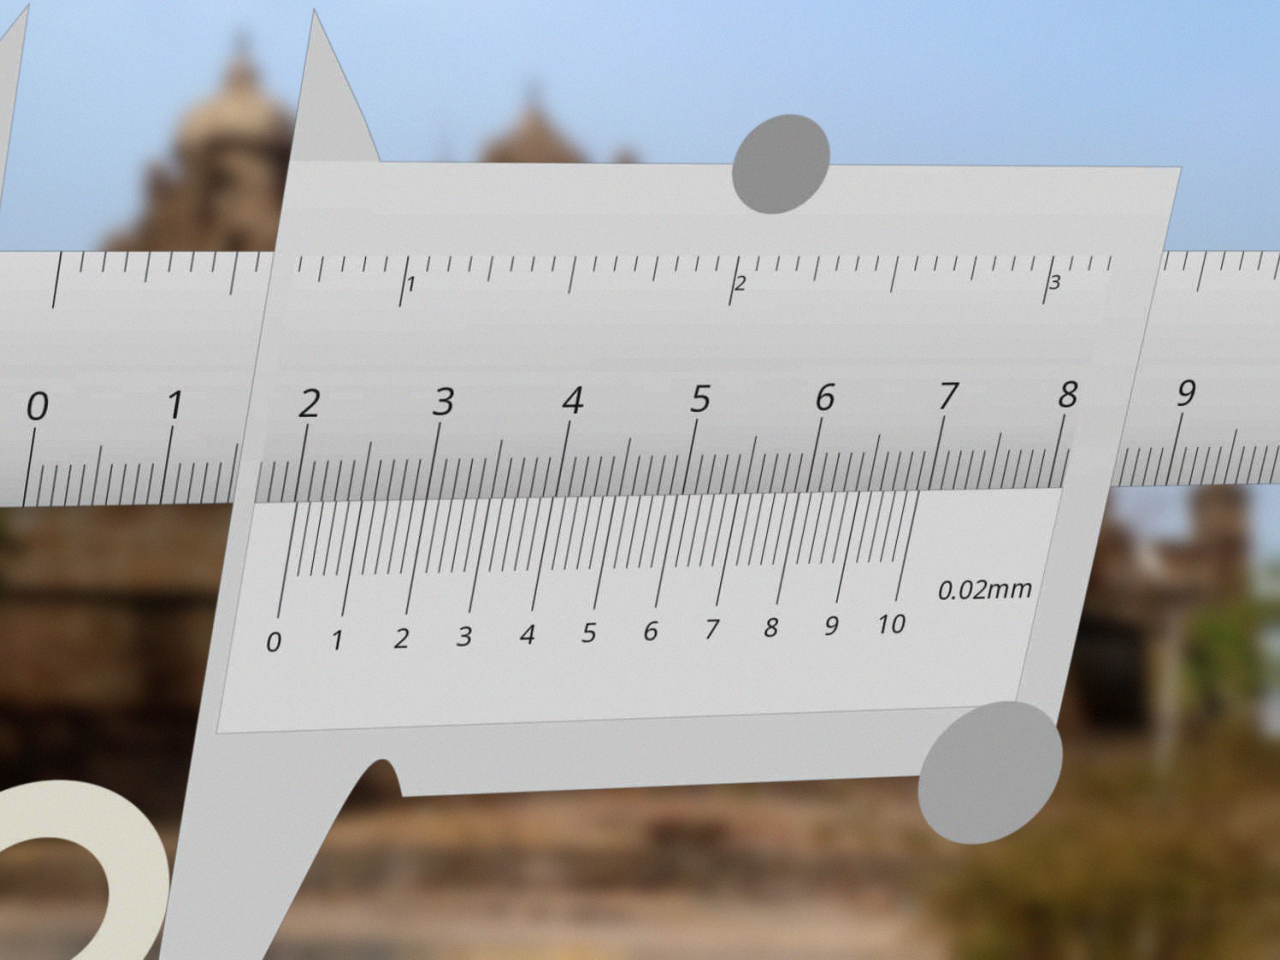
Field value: {"value": 20.2, "unit": "mm"}
